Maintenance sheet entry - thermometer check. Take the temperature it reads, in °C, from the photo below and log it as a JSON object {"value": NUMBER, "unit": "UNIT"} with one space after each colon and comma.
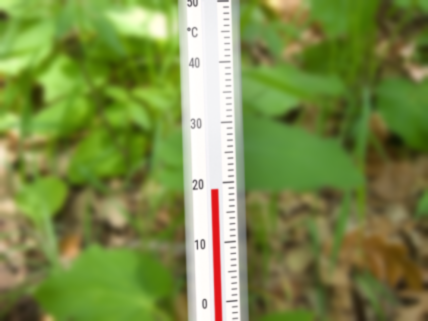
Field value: {"value": 19, "unit": "°C"}
